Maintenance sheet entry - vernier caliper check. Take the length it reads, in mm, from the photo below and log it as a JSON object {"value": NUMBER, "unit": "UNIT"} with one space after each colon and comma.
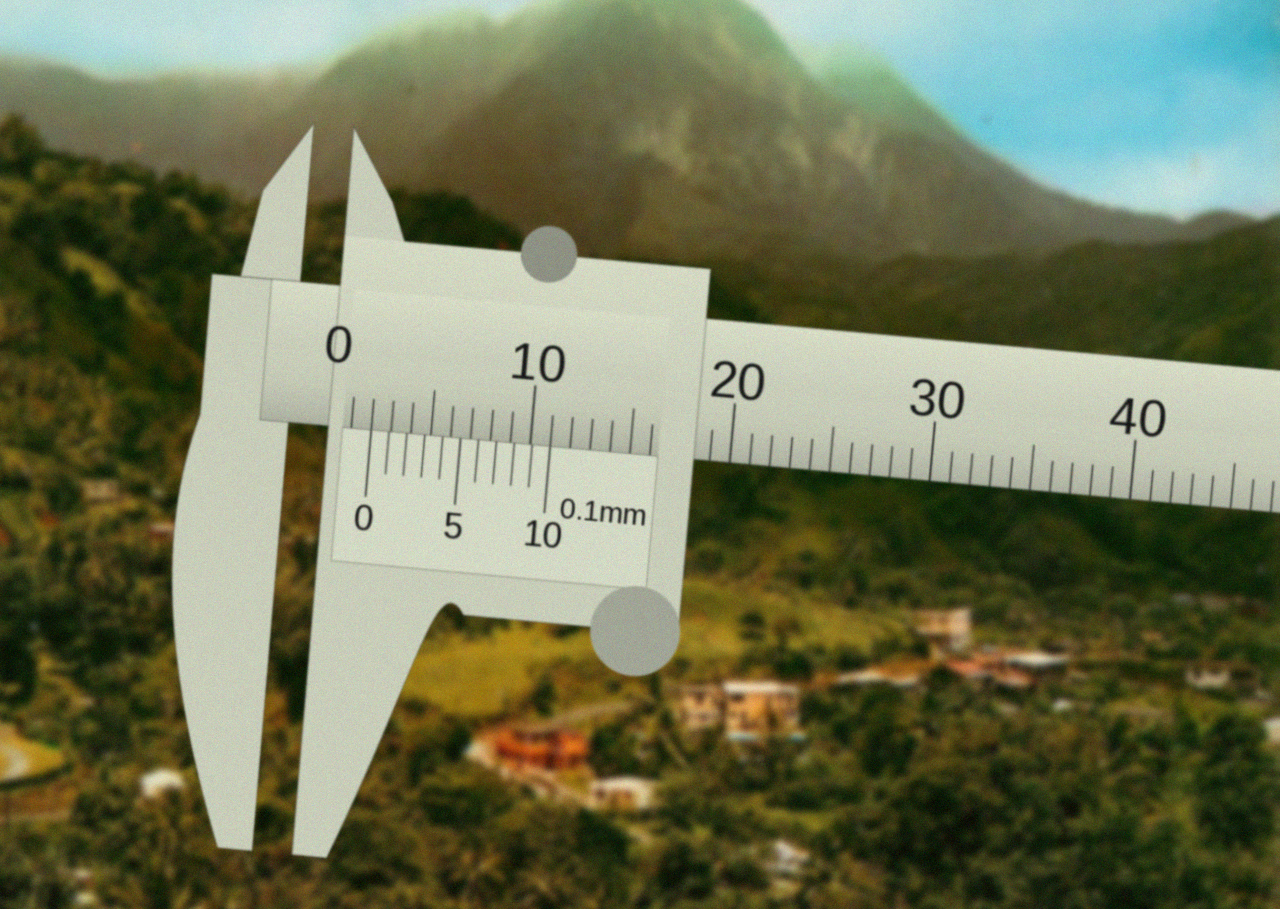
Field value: {"value": 2.0, "unit": "mm"}
